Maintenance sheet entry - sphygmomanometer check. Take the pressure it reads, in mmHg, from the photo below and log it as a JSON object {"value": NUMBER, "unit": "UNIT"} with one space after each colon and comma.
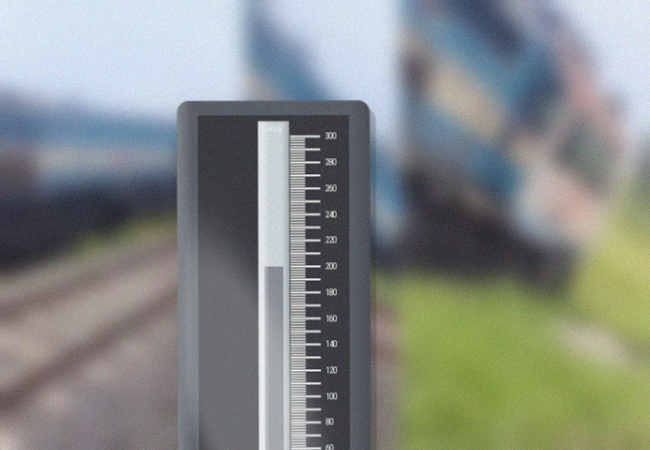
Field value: {"value": 200, "unit": "mmHg"}
